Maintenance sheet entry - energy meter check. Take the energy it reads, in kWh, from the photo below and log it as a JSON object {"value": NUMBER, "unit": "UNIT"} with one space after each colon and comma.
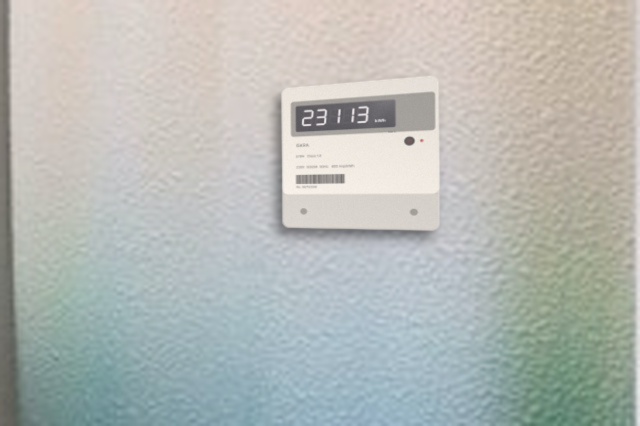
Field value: {"value": 23113, "unit": "kWh"}
